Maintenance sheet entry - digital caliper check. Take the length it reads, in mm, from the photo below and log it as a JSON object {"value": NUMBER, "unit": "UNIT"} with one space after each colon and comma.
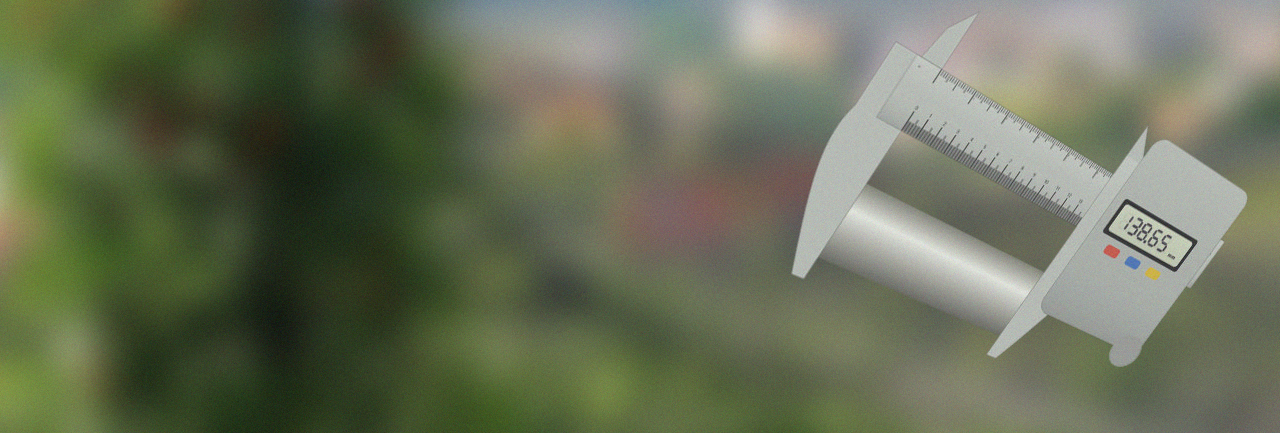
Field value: {"value": 138.65, "unit": "mm"}
